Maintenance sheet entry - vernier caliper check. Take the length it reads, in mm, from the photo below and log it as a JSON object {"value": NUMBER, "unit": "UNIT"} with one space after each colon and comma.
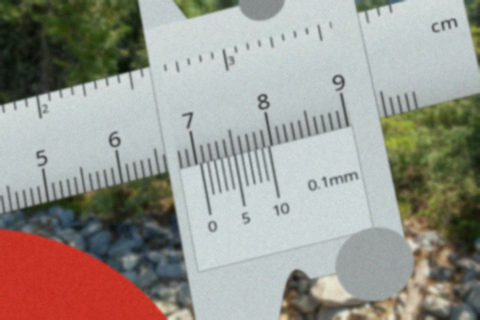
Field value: {"value": 70.6, "unit": "mm"}
